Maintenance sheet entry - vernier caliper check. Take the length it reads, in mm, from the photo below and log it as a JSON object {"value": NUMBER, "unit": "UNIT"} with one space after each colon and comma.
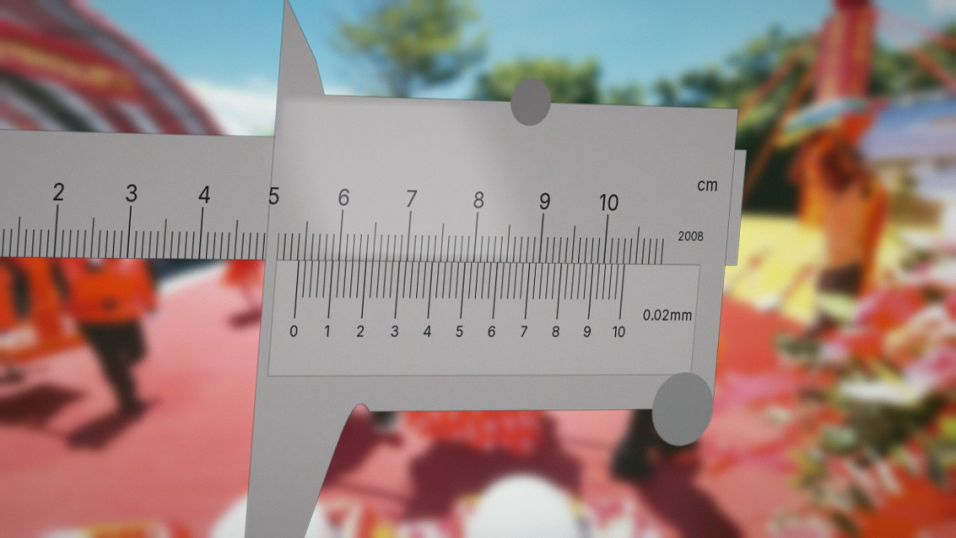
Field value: {"value": 54.2, "unit": "mm"}
